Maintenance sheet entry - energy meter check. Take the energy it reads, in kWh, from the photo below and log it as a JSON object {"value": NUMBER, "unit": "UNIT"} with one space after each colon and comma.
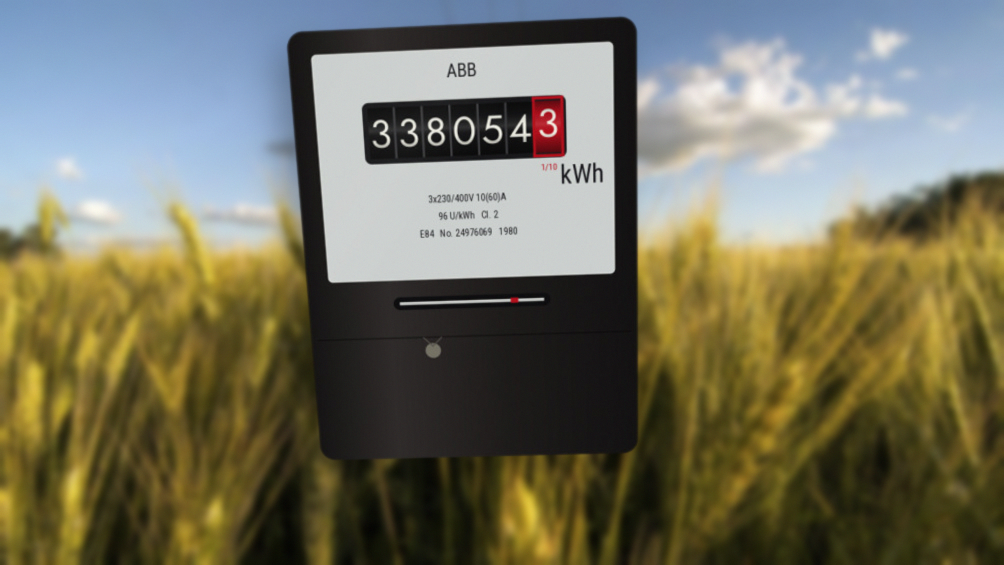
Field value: {"value": 338054.3, "unit": "kWh"}
